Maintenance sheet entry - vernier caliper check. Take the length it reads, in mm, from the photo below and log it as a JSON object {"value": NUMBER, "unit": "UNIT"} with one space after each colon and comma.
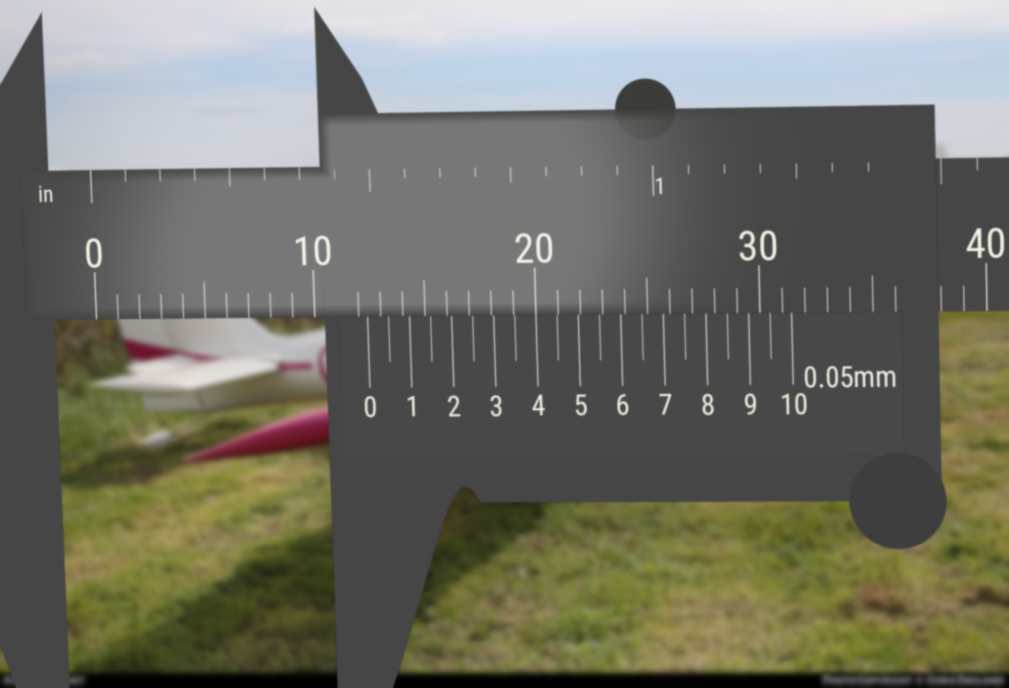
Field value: {"value": 12.4, "unit": "mm"}
